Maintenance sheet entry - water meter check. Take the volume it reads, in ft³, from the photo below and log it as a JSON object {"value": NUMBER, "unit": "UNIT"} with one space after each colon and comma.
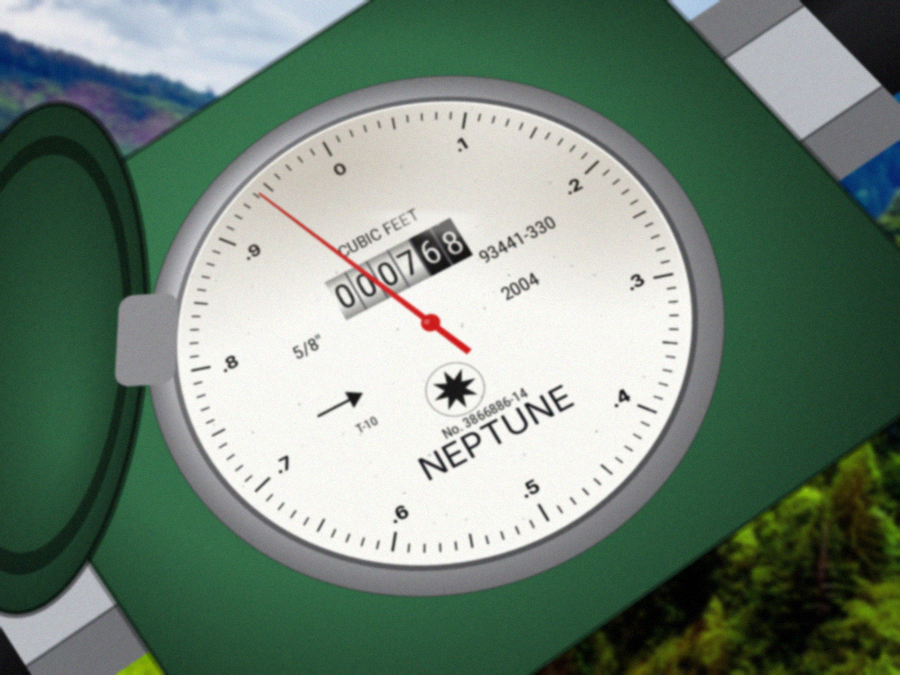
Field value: {"value": 767.94, "unit": "ft³"}
